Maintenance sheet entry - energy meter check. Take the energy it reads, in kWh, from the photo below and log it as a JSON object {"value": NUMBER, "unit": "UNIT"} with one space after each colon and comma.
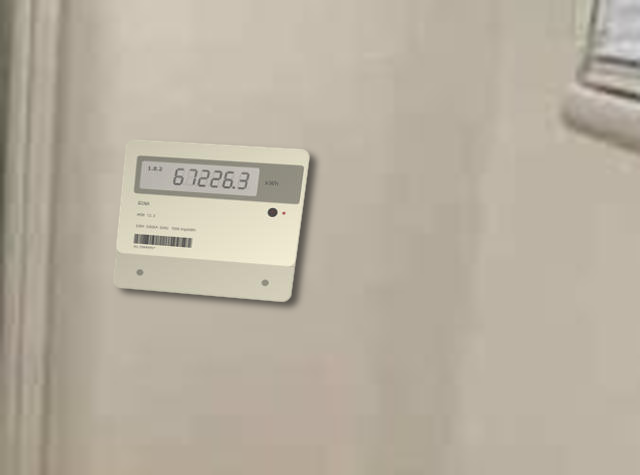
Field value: {"value": 67226.3, "unit": "kWh"}
